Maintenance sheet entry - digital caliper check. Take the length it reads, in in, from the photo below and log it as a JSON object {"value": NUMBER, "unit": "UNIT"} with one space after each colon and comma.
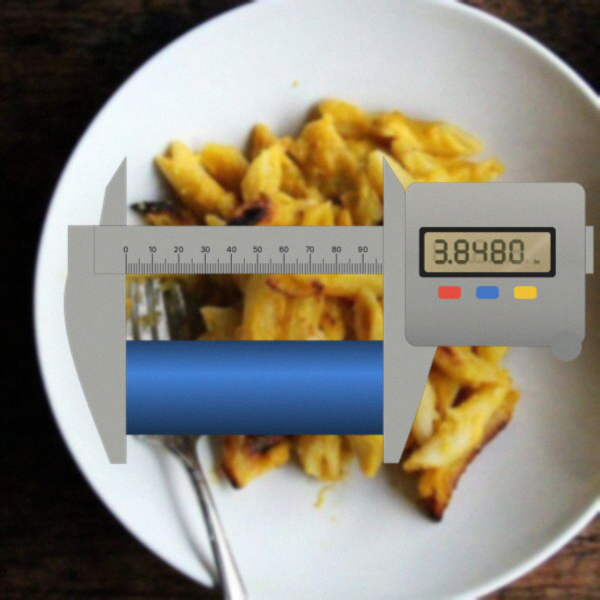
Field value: {"value": 3.8480, "unit": "in"}
